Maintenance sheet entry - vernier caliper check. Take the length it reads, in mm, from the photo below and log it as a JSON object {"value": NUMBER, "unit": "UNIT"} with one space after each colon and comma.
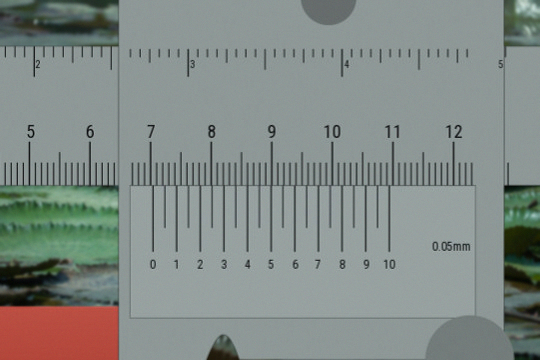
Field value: {"value": 70.4, "unit": "mm"}
